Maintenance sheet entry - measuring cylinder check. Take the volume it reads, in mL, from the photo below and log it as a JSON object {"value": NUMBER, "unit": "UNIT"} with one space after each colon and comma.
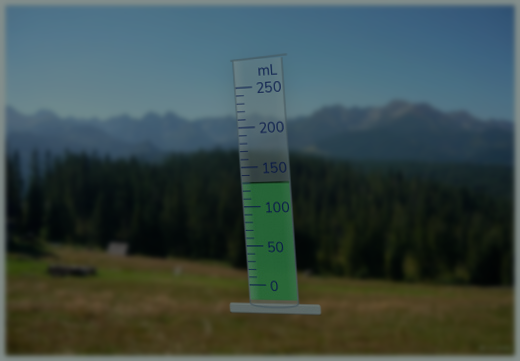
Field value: {"value": 130, "unit": "mL"}
